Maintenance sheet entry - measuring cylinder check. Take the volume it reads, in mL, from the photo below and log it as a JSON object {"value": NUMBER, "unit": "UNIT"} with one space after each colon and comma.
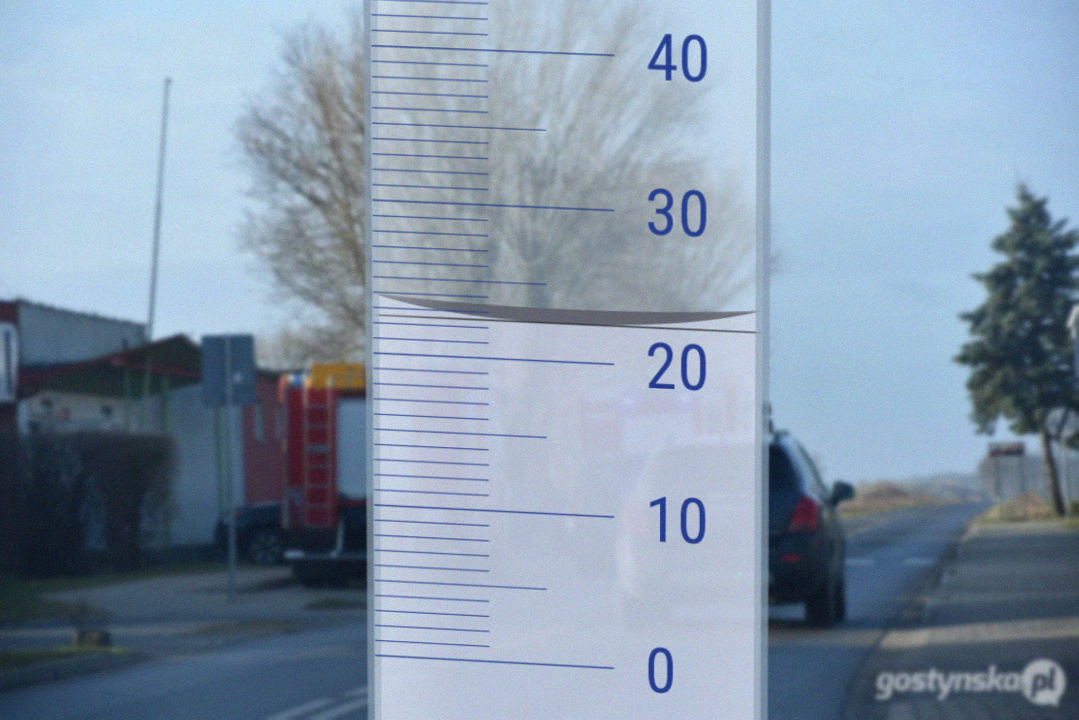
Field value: {"value": 22.5, "unit": "mL"}
